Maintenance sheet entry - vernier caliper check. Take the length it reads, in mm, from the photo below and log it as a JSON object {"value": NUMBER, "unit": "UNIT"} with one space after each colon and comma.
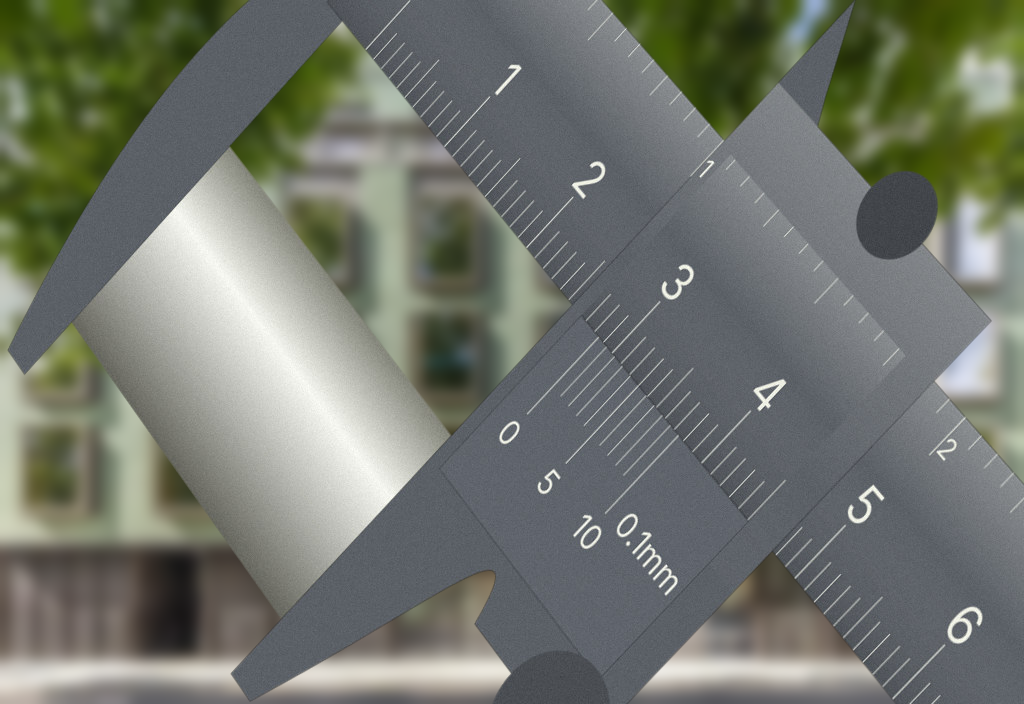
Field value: {"value": 28.5, "unit": "mm"}
